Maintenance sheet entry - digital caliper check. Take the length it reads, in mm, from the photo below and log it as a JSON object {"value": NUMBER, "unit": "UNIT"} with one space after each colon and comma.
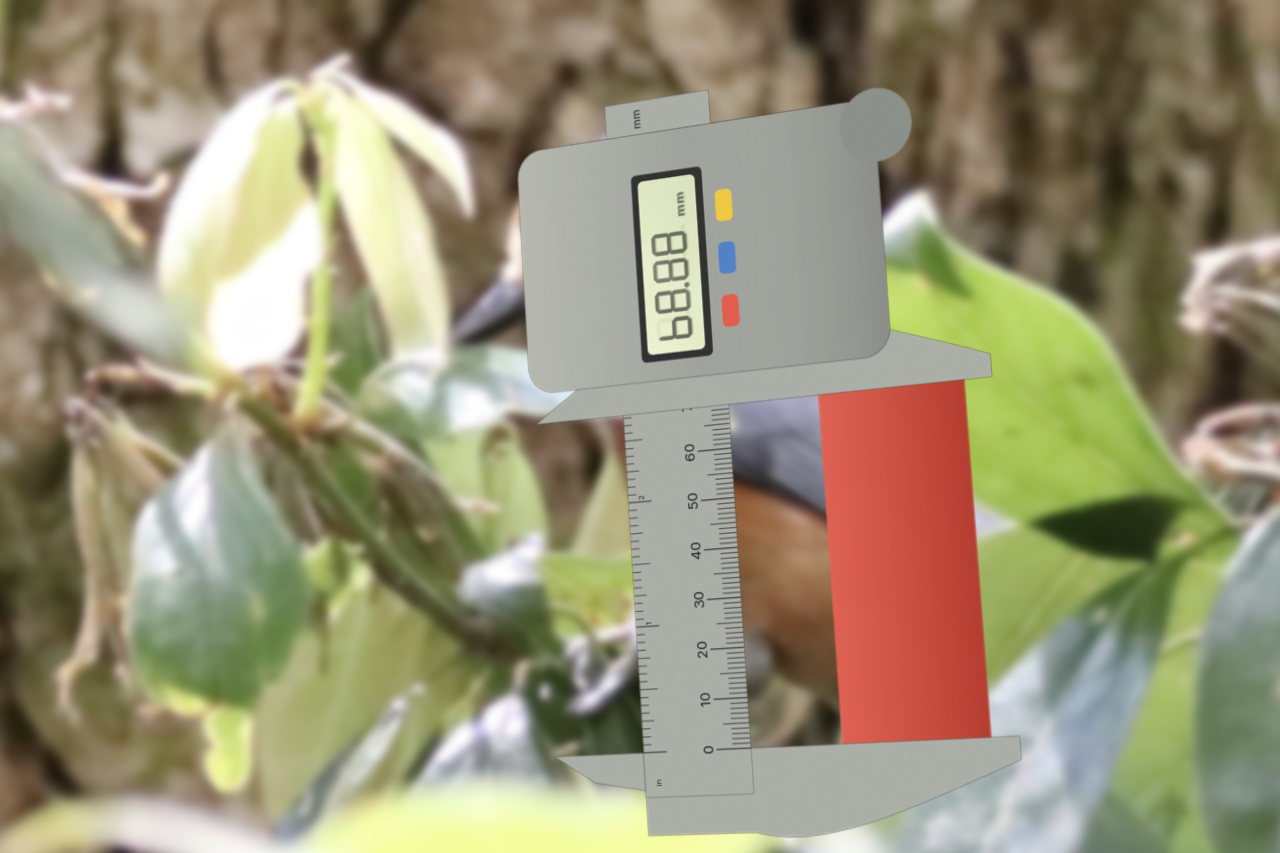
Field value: {"value": 68.88, "unit": "mm"}
